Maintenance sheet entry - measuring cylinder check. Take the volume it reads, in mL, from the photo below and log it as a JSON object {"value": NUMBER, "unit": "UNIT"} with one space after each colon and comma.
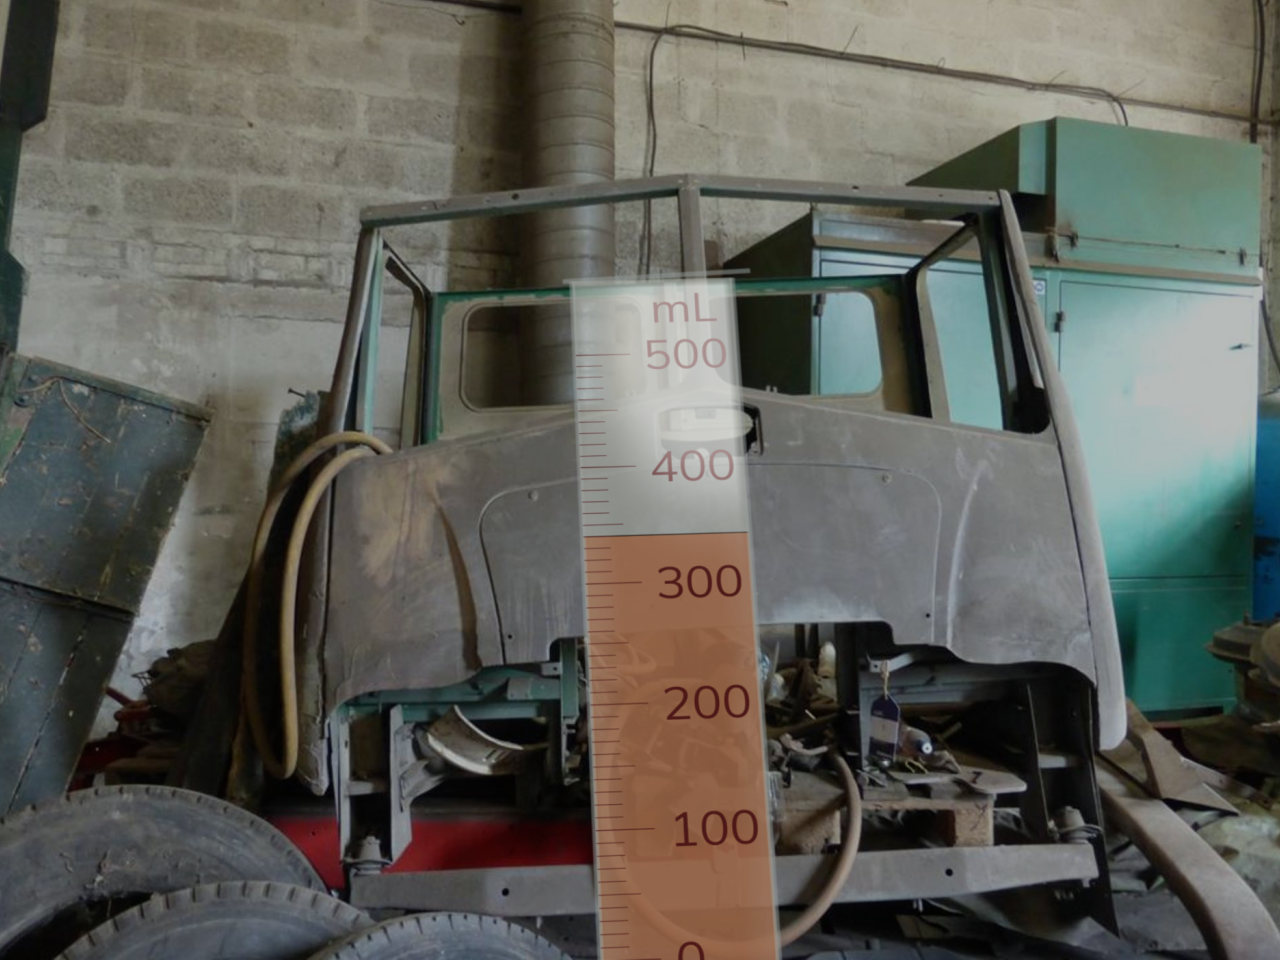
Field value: {"value": 340, "unit": "mL"}
